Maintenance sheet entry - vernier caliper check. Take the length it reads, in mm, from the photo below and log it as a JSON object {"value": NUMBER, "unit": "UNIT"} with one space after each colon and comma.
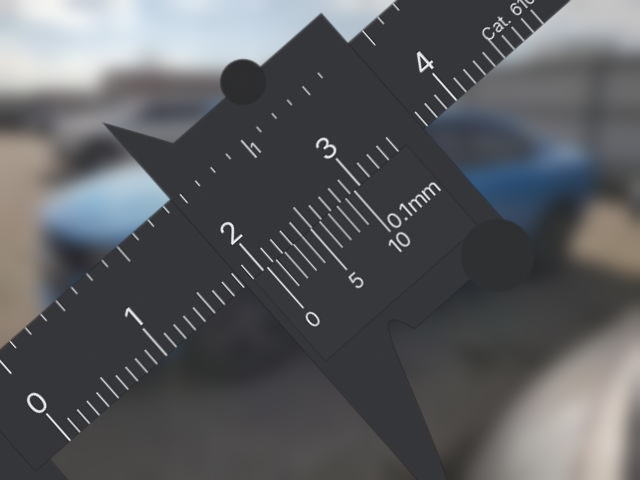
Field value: {"value": 20.4, "unit": "mm"}
